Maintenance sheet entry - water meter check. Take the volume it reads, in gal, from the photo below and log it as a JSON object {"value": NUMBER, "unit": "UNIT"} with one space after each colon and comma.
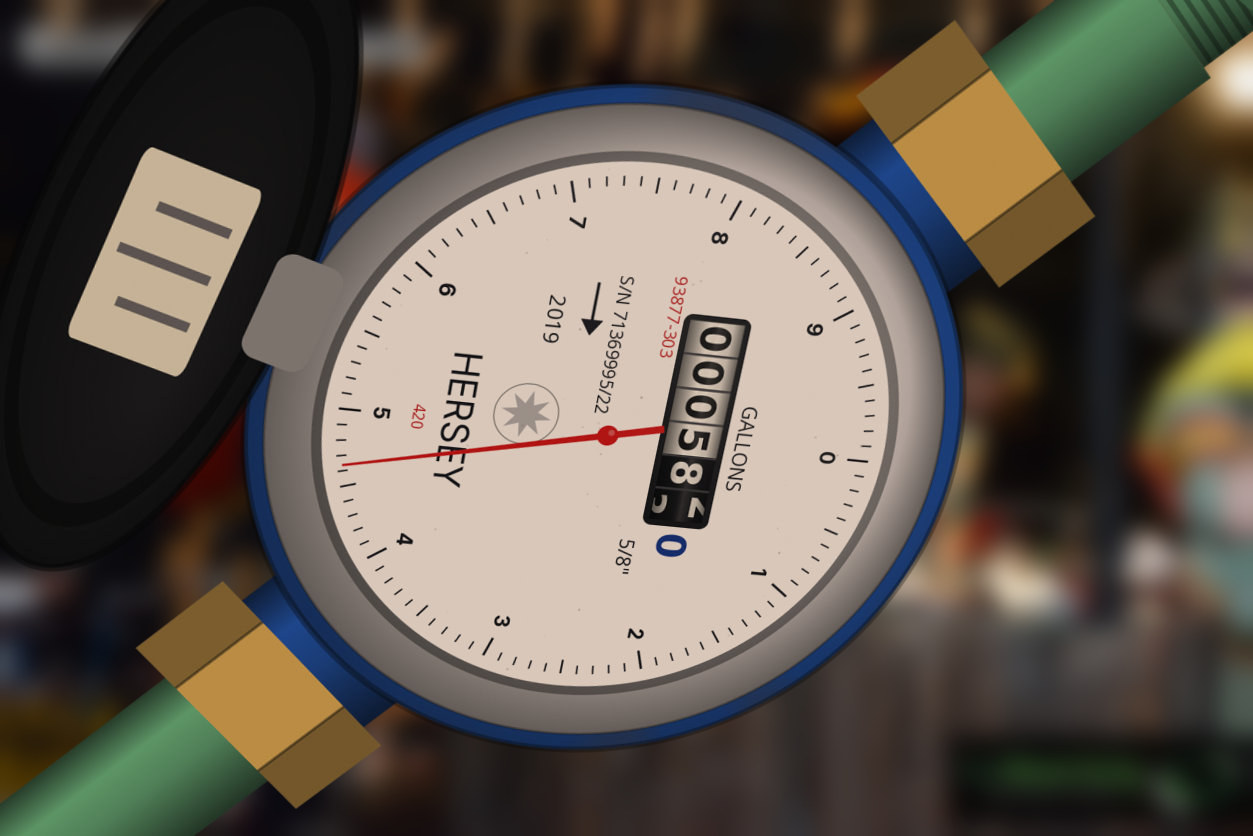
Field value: {"value": 5824.6, "unit": "gal"}
